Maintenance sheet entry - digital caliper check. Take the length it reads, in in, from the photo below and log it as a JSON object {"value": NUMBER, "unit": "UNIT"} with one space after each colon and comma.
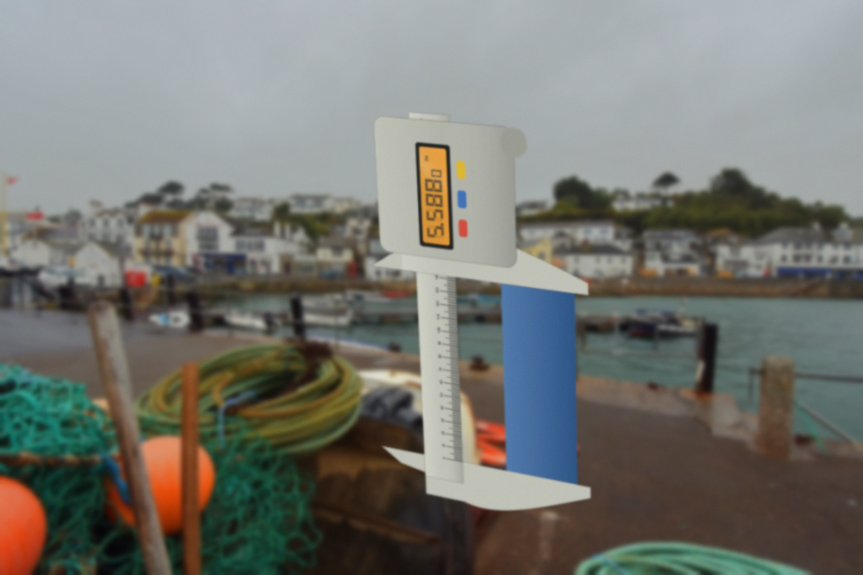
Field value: {"value": 5.5880, "unit": "in"}
